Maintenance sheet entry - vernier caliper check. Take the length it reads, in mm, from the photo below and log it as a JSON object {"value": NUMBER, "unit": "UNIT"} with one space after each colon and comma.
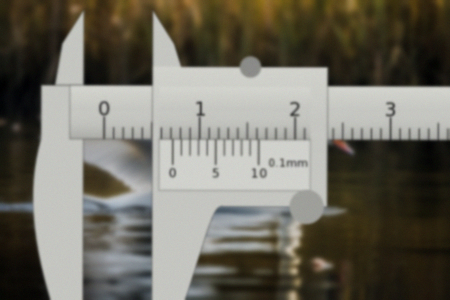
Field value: {"value": 7.2, "unit": "mm"}
